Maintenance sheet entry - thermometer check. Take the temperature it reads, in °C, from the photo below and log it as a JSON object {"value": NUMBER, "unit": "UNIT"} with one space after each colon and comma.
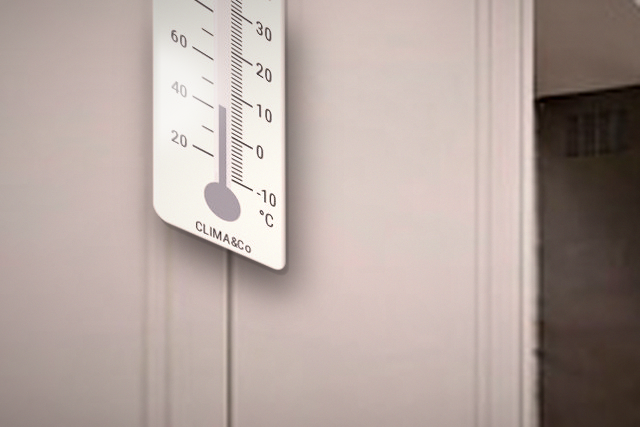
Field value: {"value": 6, "unit": "°C"}
